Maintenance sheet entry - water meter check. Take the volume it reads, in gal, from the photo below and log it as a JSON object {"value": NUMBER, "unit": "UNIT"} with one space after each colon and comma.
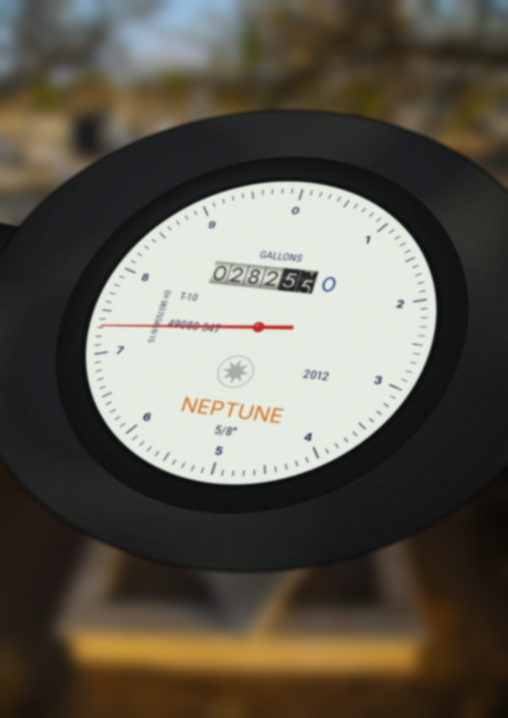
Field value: {"value": 282547.3, "unit": "gal"}
